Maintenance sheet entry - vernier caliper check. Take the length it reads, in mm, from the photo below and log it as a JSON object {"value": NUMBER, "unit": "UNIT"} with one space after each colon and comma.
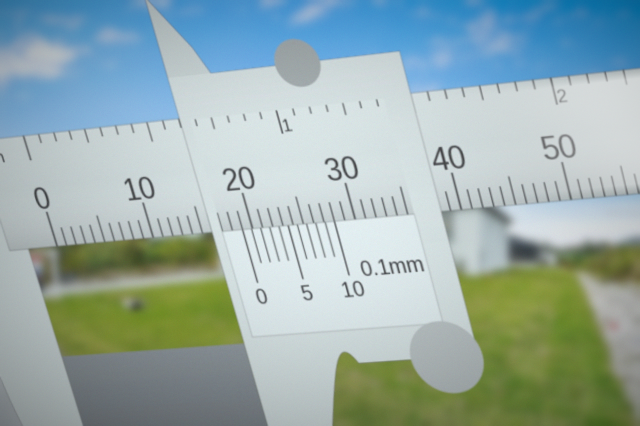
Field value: {"value": 19.0, "unit": "mm"}
